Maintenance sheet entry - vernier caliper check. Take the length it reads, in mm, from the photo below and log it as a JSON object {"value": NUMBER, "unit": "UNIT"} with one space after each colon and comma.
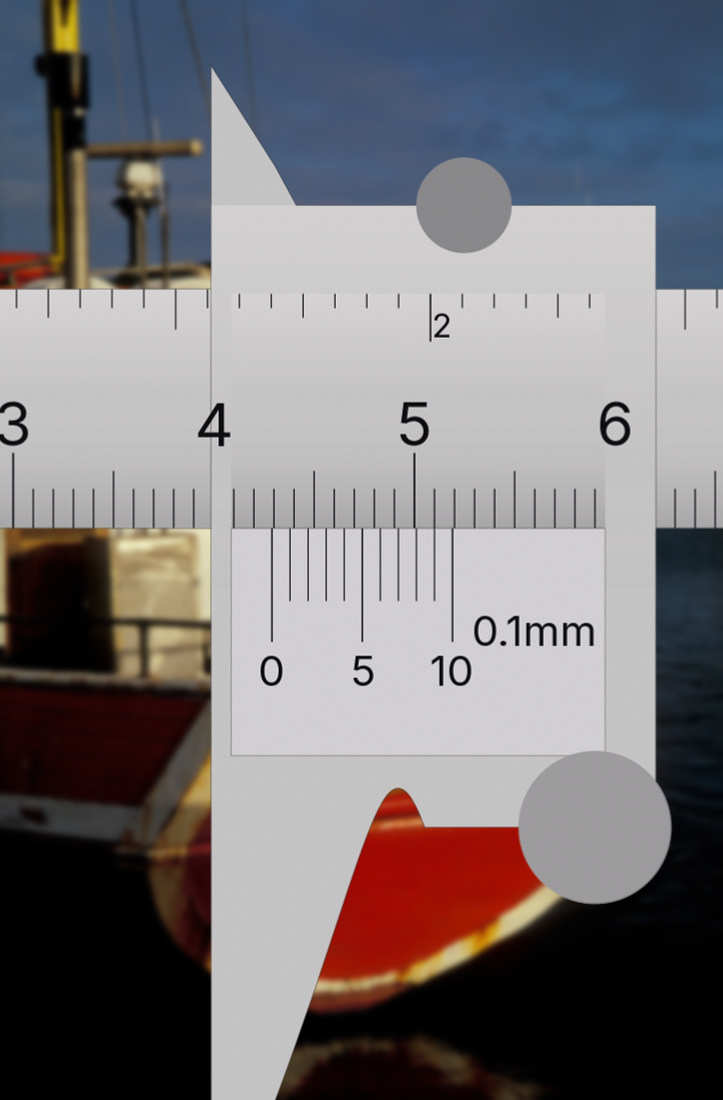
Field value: {"value": 42.9, "unit": "mm"}
